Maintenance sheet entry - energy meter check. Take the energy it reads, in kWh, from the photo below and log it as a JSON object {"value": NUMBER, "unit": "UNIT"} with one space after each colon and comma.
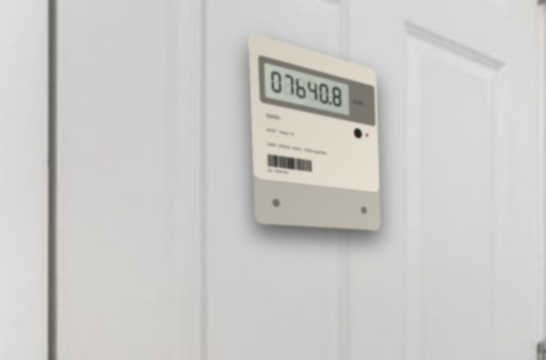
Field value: {"value": 7640.8, "unit": "kWh"}
